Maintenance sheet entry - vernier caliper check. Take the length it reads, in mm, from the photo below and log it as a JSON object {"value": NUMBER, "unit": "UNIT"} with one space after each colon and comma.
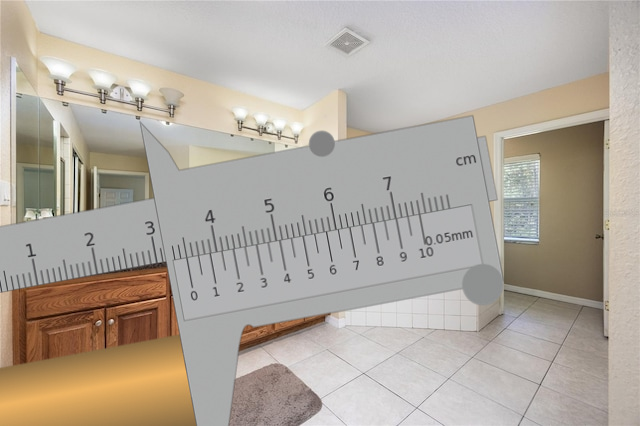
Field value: {"value": 35.0, "unit": "mm"}
